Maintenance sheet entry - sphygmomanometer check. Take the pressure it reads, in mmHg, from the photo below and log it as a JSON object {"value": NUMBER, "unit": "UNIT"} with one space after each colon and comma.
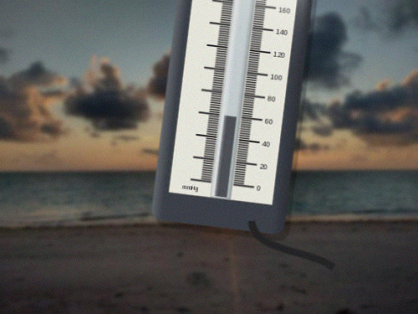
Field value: {"value": 60, "unit": "mmHg"}
